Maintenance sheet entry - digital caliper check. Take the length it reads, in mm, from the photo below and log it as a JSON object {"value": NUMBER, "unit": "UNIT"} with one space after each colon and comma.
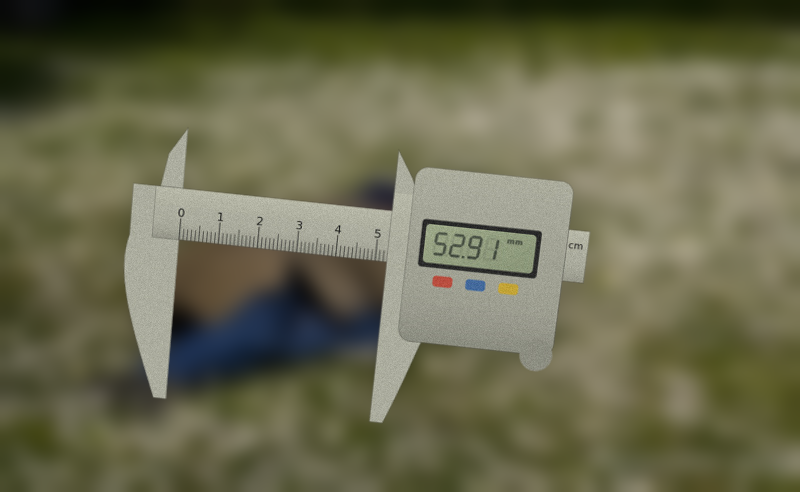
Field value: {"value": 52.91, "unit": "mm"}
